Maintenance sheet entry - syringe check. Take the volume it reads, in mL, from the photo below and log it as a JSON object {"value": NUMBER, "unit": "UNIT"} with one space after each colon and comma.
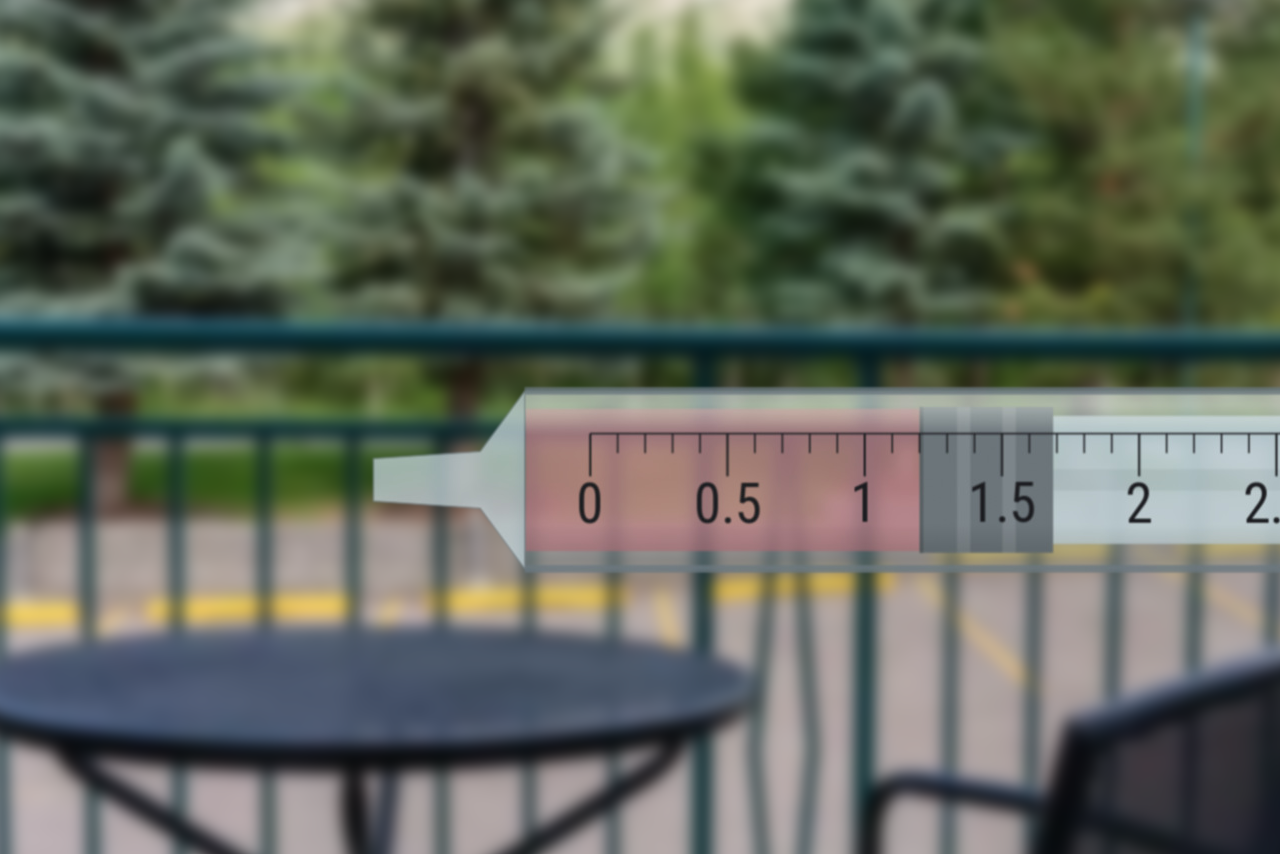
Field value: {"value": 1.2, "unit": "mL"}
